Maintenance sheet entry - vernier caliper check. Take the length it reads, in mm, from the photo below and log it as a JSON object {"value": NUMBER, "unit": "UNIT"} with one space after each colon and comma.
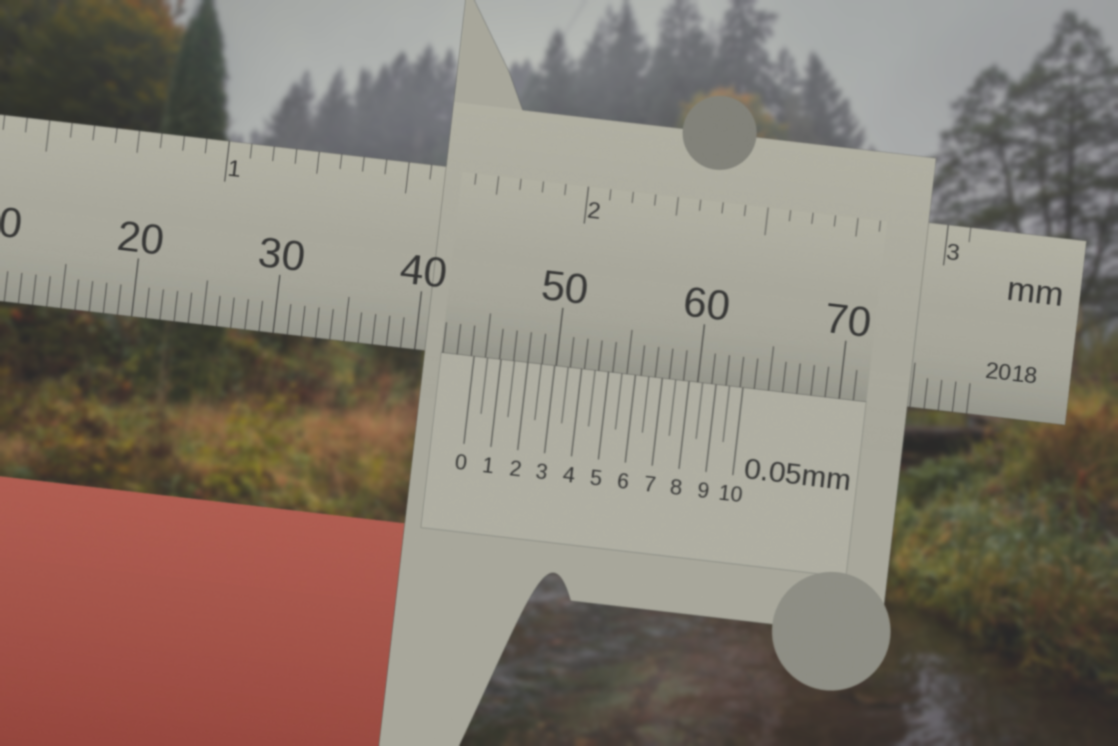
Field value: {"value": 44.2, "unit": "mm"}
